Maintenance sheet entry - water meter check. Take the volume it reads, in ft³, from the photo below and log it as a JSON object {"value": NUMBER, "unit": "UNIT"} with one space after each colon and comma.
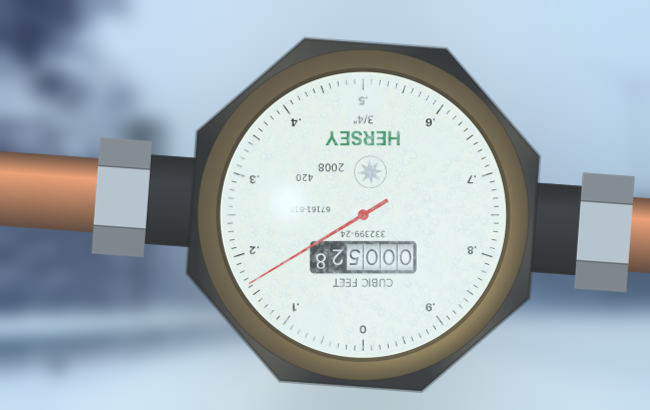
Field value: {"value": 528.16, "unit": "ft³"}
